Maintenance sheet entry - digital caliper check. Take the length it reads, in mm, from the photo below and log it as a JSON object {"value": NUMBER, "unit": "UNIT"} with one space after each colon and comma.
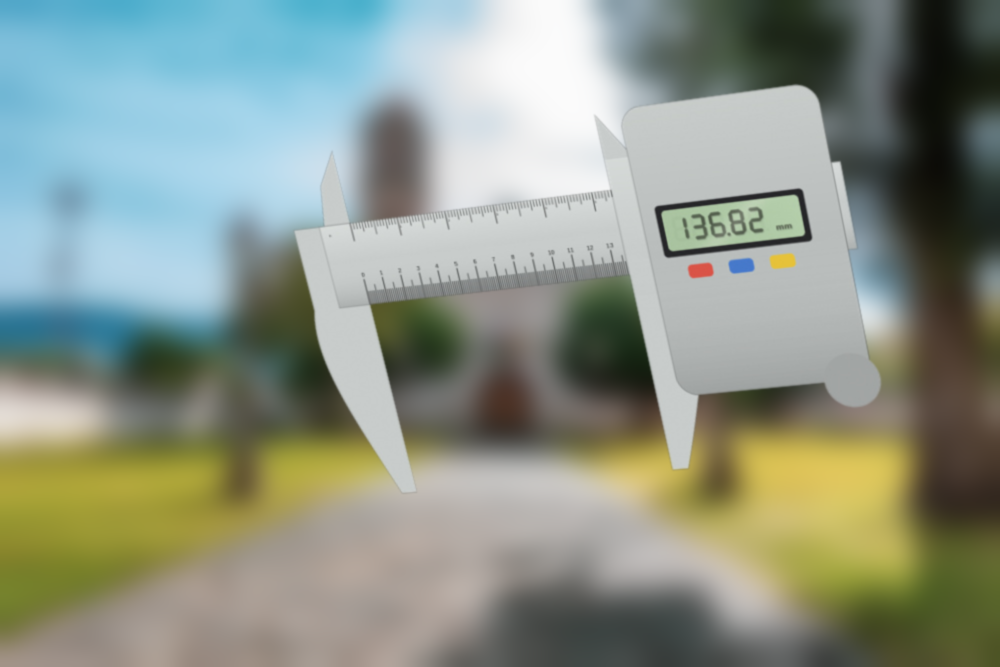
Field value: {"value": 136.82, "unit": "mm"}
